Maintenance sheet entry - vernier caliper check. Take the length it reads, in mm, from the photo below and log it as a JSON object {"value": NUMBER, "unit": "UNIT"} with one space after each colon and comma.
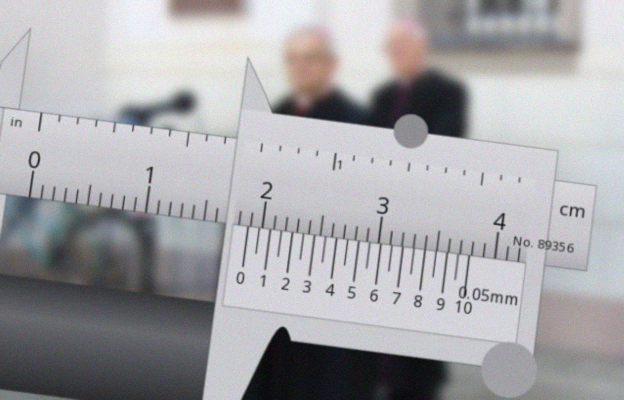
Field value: {"value": 18.8, "unit": "mm"}
